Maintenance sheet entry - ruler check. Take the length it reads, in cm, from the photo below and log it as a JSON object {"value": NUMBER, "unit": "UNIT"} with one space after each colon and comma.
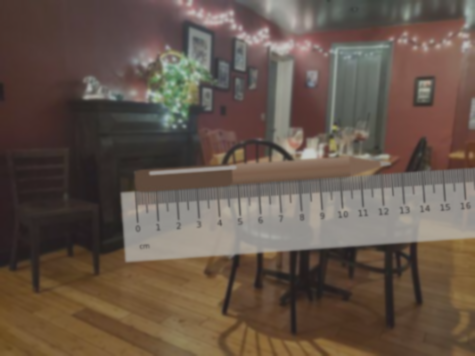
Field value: {"value": 12.5, "unit": "cm"}
